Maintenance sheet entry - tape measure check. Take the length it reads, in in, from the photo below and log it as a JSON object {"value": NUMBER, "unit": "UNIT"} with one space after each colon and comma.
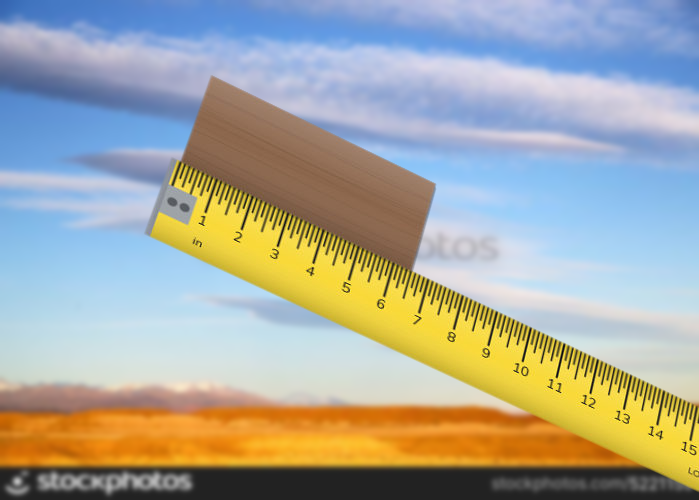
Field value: {"value": 6.5, "unit": "in"}
